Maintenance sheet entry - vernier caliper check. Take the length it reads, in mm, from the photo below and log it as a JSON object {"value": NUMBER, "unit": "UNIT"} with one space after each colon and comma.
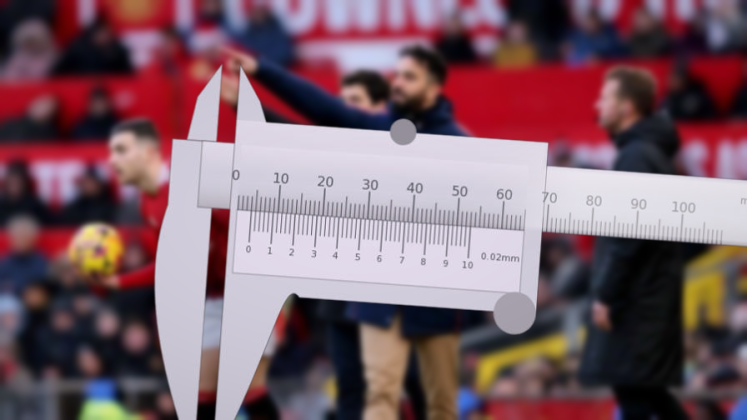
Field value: {"value": 4.0, "unit": "mm"}
